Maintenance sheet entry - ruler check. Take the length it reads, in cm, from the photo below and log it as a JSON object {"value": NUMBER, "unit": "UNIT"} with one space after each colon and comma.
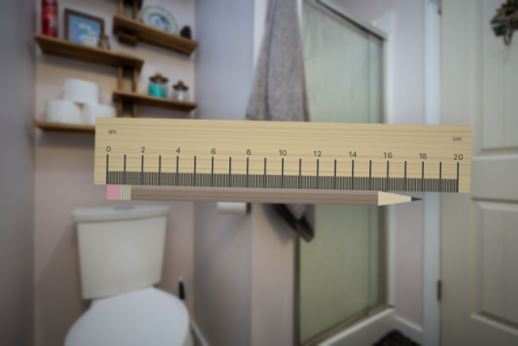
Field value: {"value": 18, "unit": "cm"}
